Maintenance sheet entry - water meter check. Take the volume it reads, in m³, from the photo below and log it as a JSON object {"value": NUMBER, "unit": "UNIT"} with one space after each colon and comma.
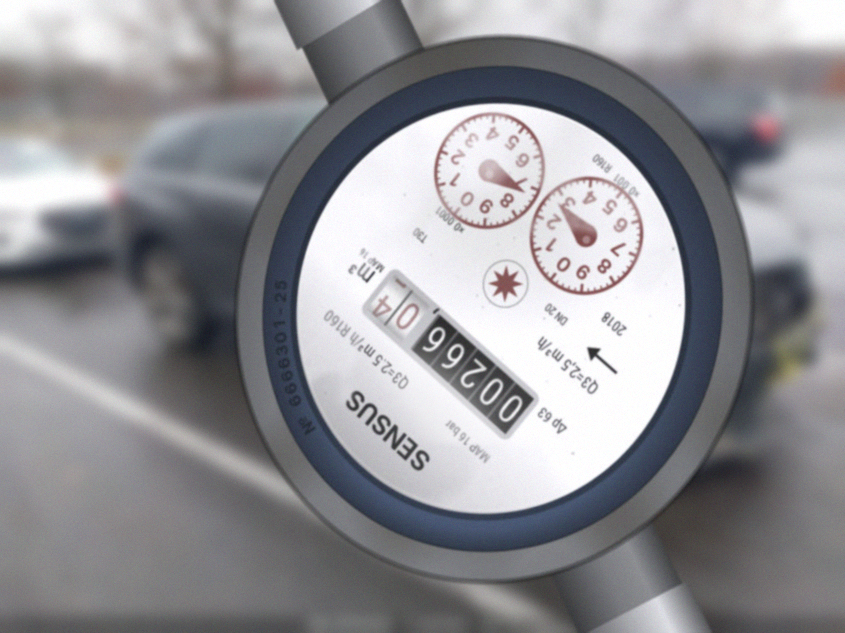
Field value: {"value": 266.0427, "unit": "m³"}
